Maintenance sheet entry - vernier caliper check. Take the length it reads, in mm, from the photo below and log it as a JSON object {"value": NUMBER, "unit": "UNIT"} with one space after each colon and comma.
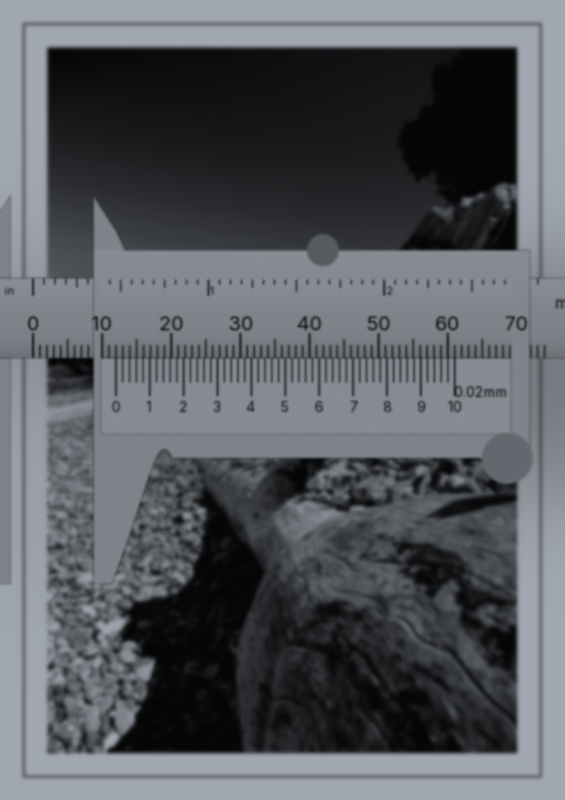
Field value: {"value": 12.0, "unit": "mm"}
